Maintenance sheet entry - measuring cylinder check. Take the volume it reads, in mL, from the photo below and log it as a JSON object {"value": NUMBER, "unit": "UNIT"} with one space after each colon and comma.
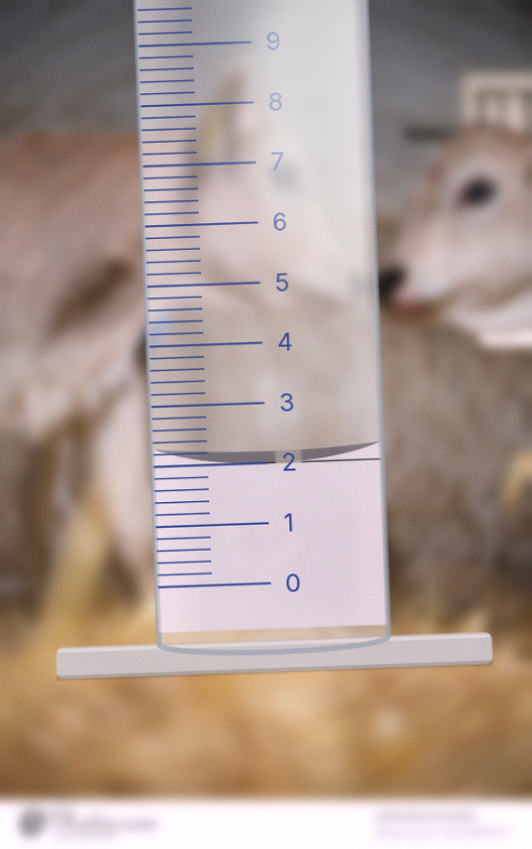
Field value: {"value": 2, "unit": "mL"}
